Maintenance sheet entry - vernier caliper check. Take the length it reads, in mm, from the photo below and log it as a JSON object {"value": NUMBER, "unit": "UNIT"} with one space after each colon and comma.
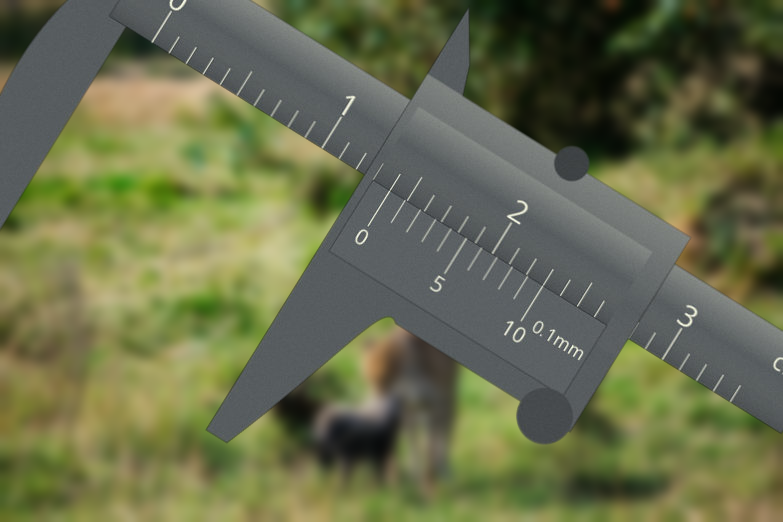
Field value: {"value": 14.0, "unit": "mm"}
